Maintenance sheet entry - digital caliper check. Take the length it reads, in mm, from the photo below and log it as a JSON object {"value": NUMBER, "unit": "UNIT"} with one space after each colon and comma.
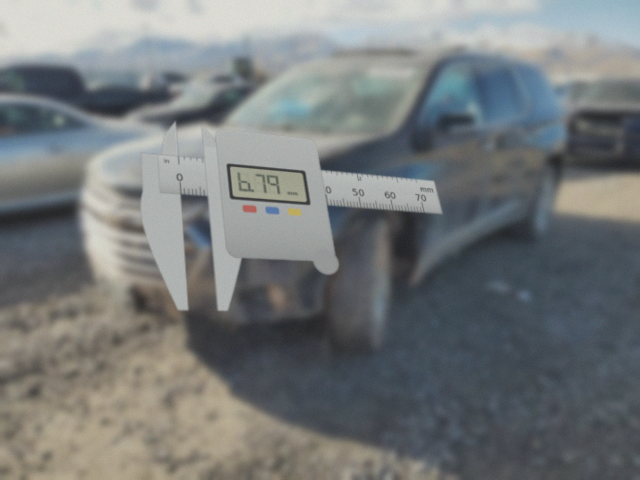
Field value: {"value": 6.79, "unit": "mm"}
